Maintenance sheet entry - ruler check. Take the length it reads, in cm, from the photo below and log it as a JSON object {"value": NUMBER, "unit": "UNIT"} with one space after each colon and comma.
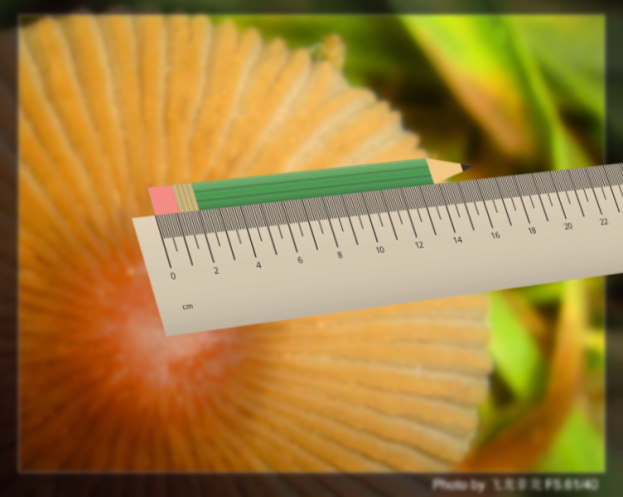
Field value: {"value": 16, "unit": "cm"}
